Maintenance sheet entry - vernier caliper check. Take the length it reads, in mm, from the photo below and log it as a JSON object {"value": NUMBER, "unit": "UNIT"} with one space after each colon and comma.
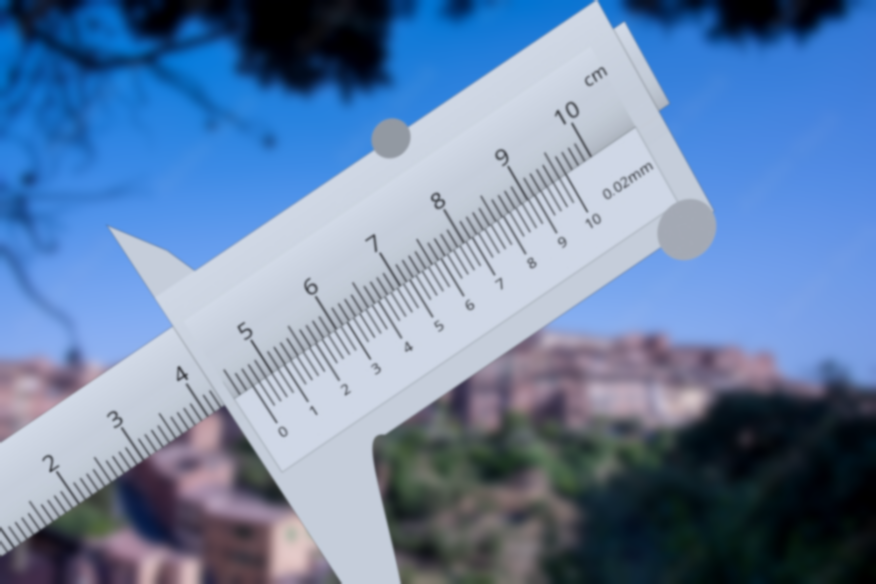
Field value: {"value": 47.0, "unit": "mm"}
